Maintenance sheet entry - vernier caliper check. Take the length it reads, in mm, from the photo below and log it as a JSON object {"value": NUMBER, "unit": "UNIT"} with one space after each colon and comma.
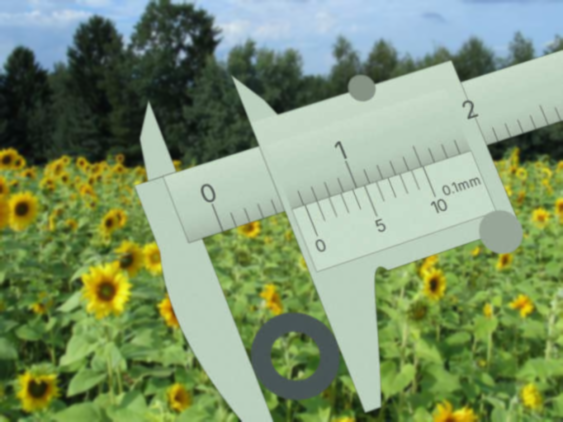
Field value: {"value": 6.1, "unit": "mm"}
